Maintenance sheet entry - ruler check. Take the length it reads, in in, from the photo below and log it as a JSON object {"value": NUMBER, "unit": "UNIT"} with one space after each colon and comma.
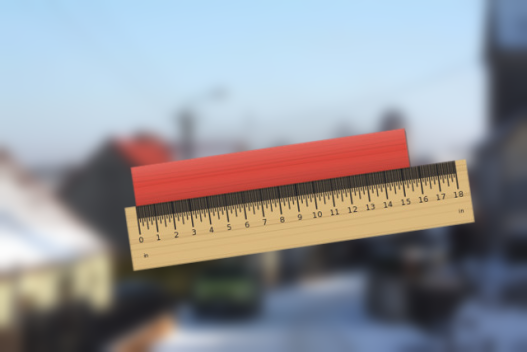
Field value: {"value": 15.5, "unit": "in"}
